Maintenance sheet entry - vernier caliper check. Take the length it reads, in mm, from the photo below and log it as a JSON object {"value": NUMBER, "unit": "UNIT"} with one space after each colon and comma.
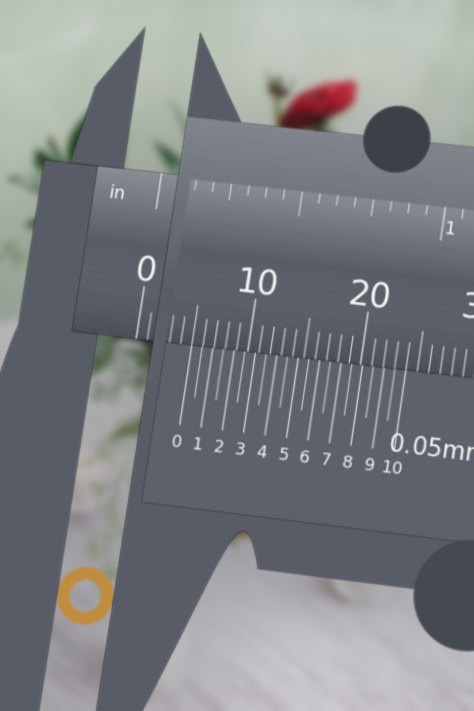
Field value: {"value": 5.0, "unit": "mm"}
